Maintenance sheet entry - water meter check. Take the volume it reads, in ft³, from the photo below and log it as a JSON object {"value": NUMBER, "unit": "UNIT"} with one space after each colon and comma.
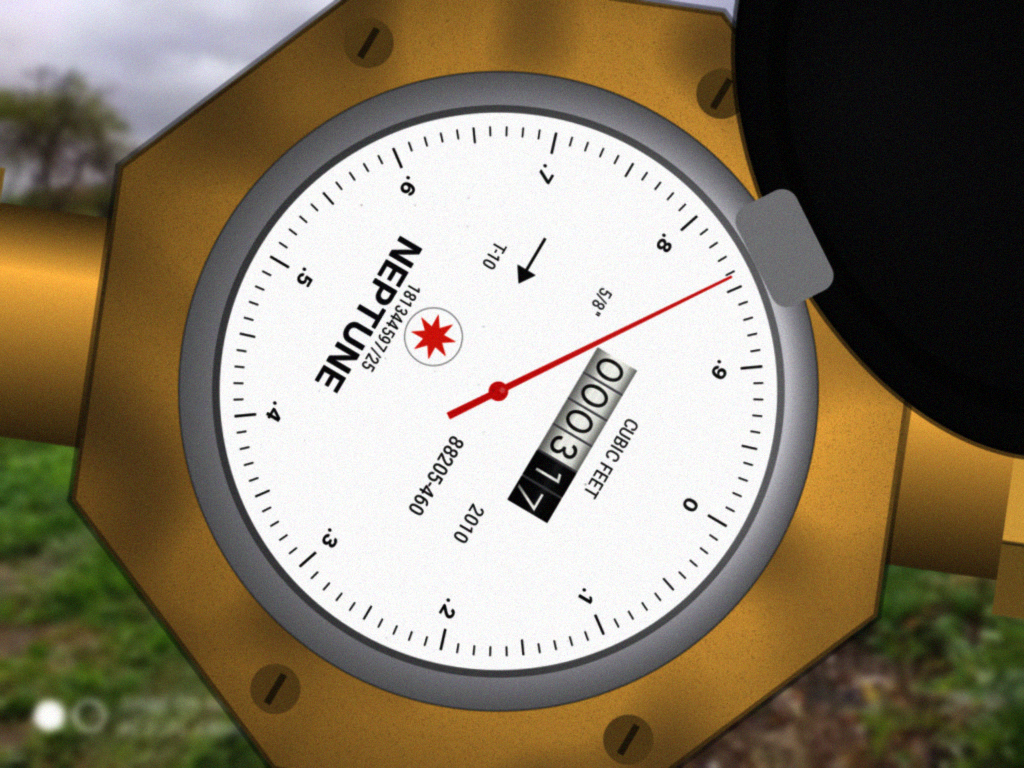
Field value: {"value": 316.84, "unit": "ft³"}
